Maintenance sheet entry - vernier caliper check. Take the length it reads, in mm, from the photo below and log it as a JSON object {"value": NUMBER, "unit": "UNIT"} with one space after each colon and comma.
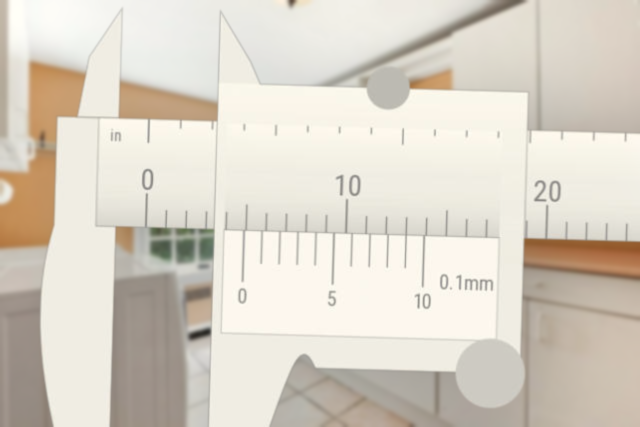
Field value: {"value": 4.9, "unit": "mm"}
